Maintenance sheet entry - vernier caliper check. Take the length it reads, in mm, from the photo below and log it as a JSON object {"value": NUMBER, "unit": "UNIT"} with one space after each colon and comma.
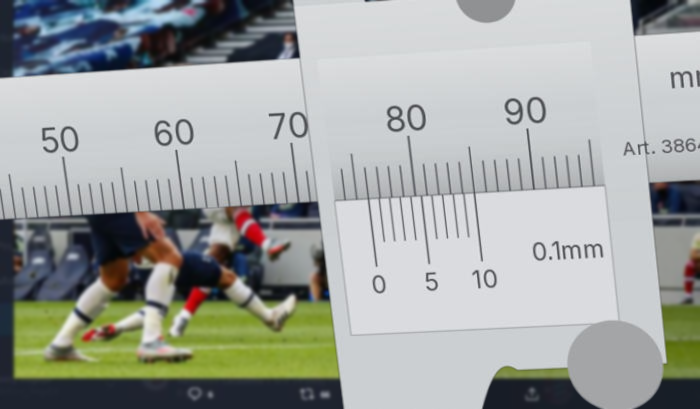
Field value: {"value": 76.0, "unit": "mm"}
